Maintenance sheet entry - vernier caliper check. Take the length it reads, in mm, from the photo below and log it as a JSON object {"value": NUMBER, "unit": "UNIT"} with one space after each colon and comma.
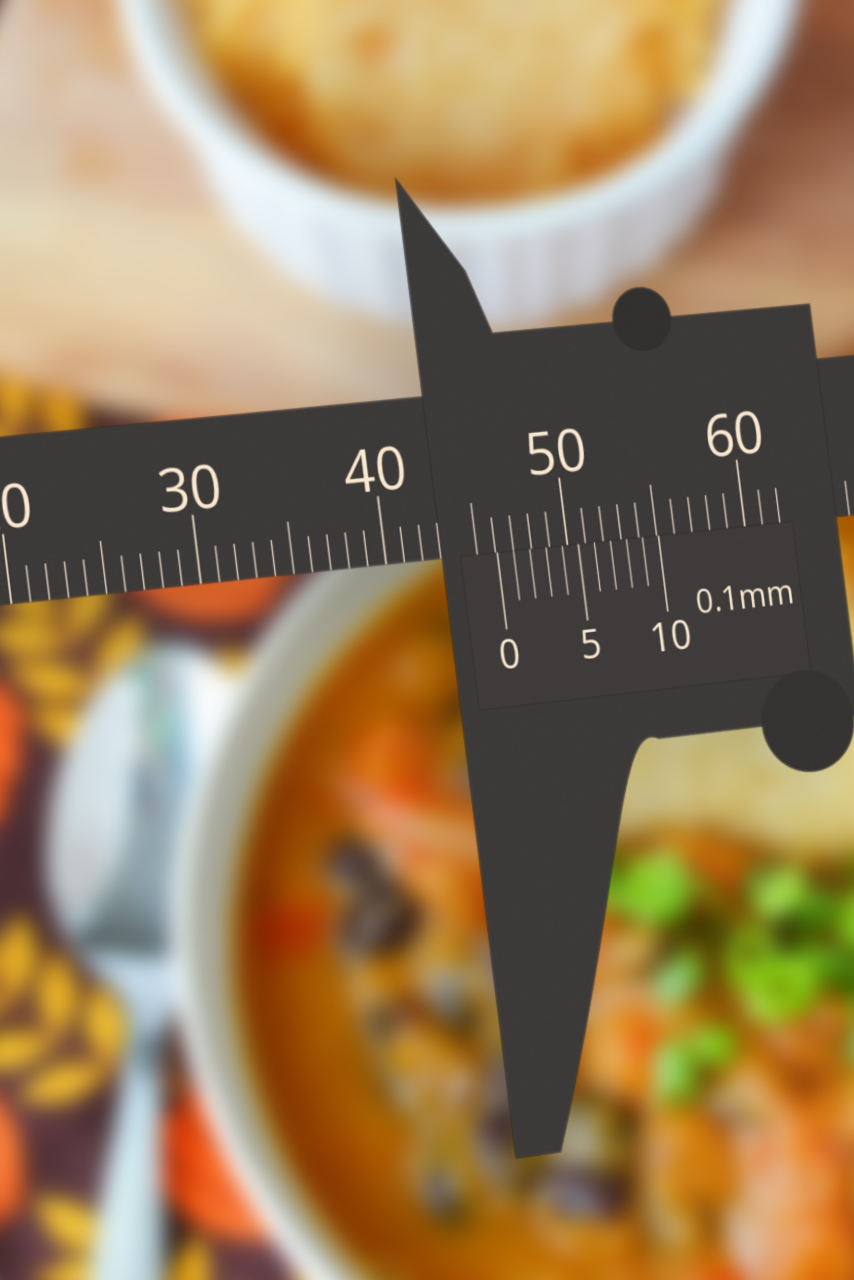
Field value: {"value": 46.1, "unit": "mm"}
